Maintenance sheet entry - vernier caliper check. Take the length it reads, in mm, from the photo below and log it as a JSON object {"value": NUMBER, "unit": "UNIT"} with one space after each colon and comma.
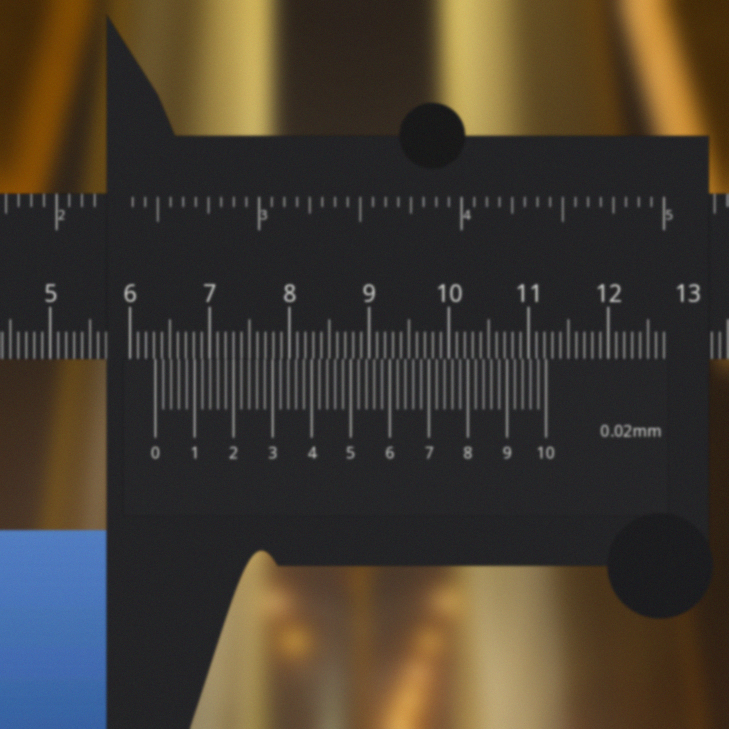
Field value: {"value": 63.2, "unit": "mm"}
